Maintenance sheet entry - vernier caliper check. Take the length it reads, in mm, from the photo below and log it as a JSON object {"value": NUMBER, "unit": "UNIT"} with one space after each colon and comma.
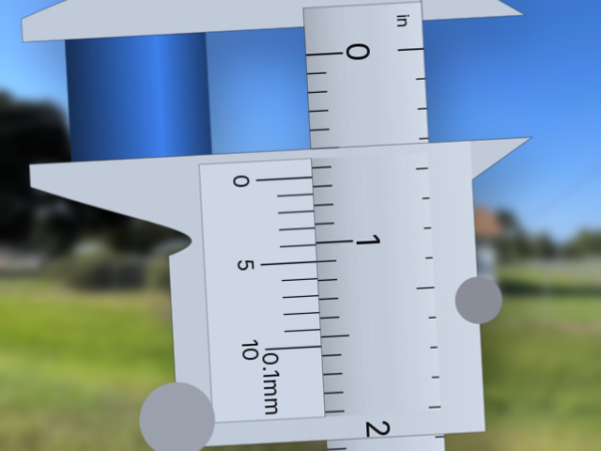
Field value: {"value": 6.5, "unit": "mm"}
